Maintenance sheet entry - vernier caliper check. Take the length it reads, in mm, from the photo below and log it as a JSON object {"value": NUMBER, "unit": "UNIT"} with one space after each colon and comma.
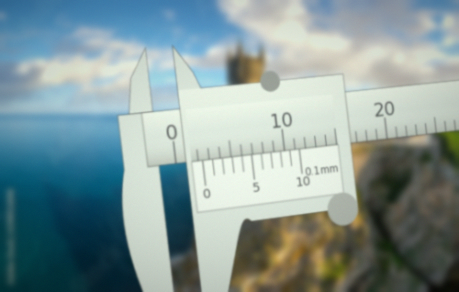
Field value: {"value": 2.4, "unit": "mm"}
